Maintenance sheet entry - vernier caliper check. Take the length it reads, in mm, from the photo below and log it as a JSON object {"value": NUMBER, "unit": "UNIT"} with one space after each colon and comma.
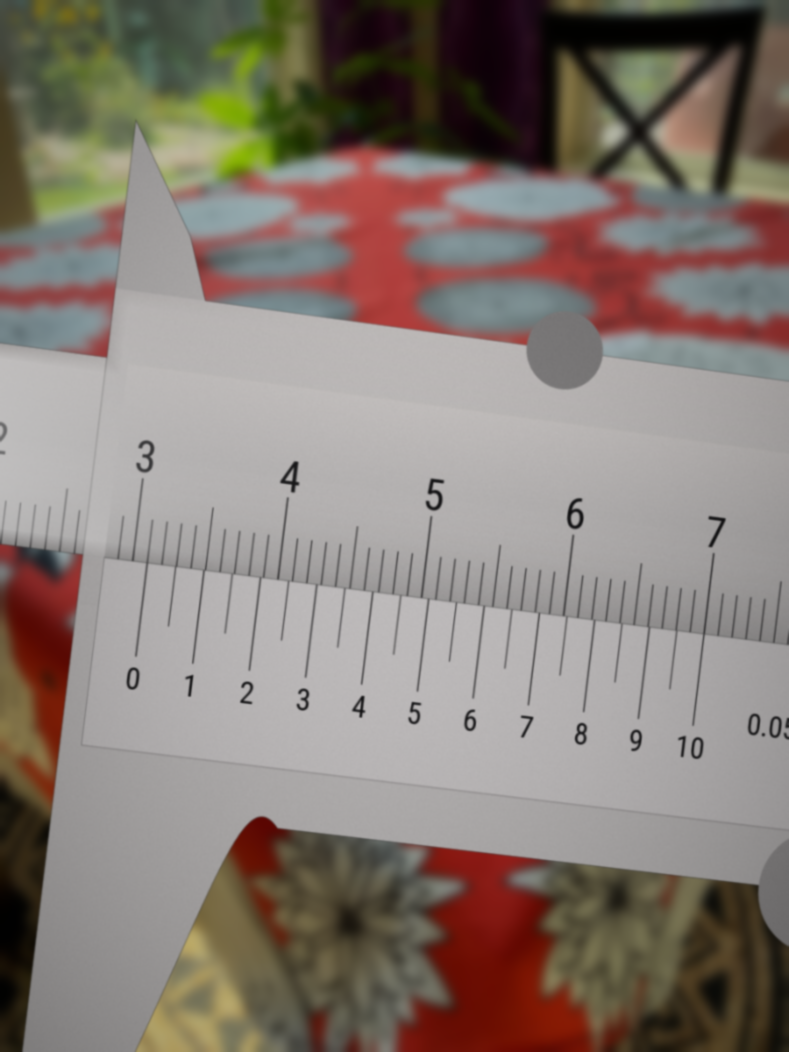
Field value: {"value": 31.0, "unit": "mm"}
